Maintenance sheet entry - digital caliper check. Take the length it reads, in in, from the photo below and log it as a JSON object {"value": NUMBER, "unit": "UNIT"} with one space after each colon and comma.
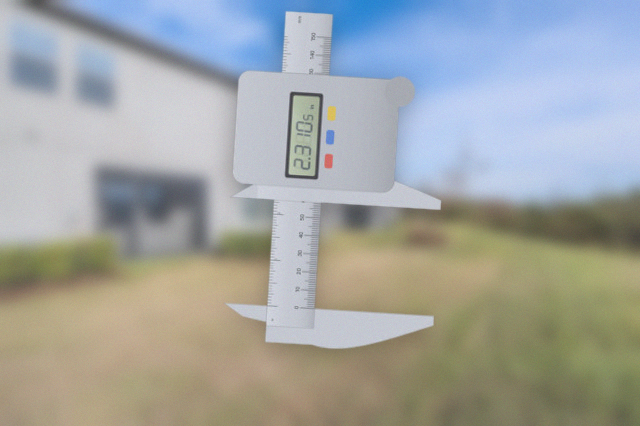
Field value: {"value": 2.3105, "unit": "in"}
